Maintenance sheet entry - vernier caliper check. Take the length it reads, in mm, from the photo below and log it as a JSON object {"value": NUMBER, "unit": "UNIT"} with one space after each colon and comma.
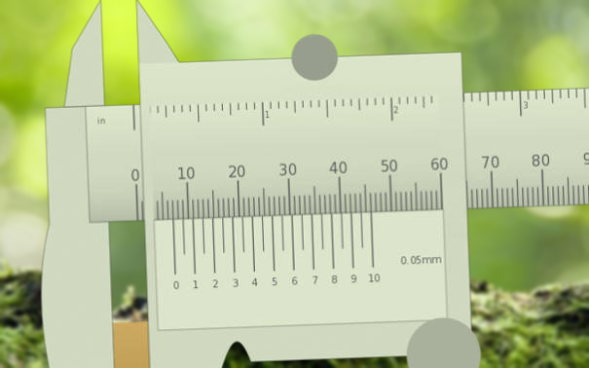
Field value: {"value": 7.0, "unit": "mm"}
